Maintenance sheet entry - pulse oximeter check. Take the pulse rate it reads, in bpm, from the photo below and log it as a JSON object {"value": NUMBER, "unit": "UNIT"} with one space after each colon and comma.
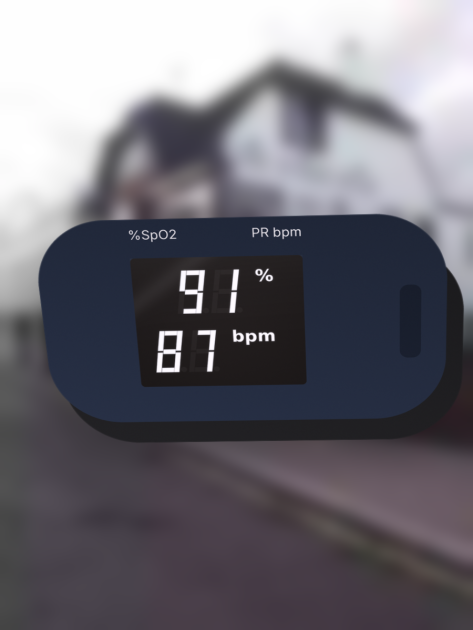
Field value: {"value": 87, "unit": "bpm"}
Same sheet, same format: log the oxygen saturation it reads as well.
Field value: {"value": 91, "unit": "%"}
